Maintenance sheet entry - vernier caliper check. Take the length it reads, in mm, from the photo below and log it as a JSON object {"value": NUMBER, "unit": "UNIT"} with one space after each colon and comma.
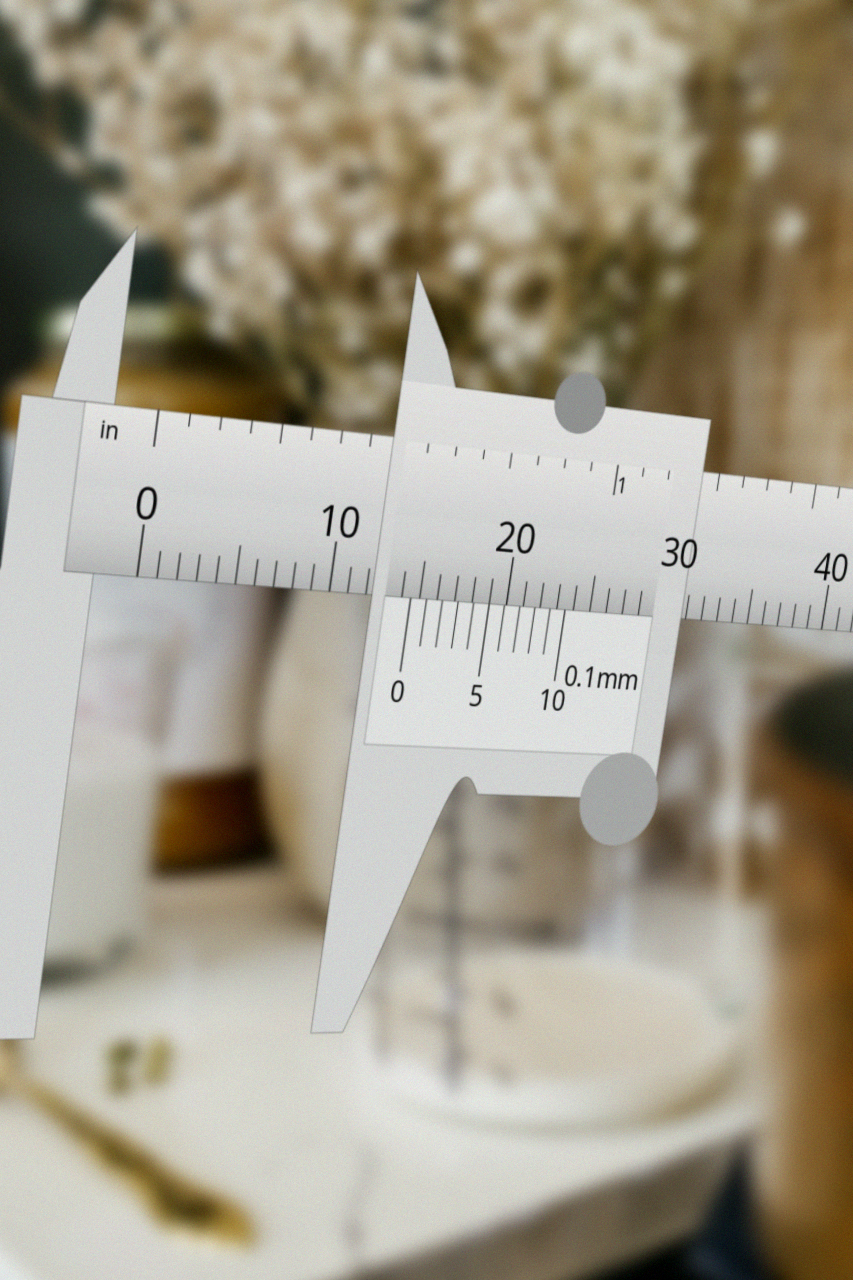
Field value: {"value": 14.5, "unit": "mm"}
